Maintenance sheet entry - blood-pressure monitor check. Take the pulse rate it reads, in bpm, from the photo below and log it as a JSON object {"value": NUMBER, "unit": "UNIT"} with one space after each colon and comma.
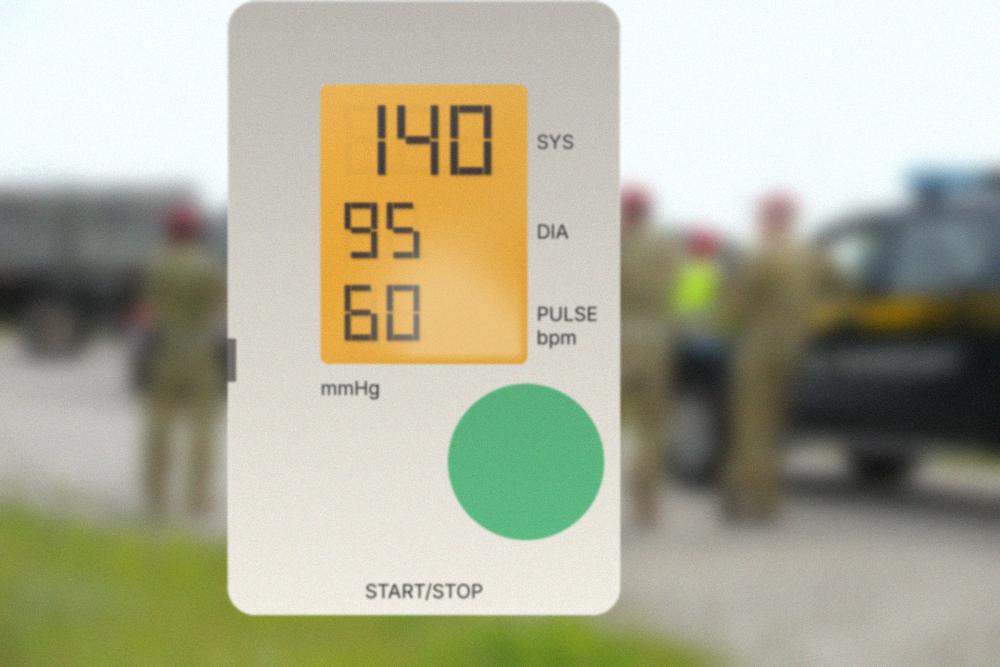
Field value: {"value": 60, "unit": "bpm"}
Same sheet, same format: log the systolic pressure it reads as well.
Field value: {"value": 140, "unit": "mmHg"}
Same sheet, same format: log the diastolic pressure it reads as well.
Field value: {"value": 95, "unit": "mmHg"}
